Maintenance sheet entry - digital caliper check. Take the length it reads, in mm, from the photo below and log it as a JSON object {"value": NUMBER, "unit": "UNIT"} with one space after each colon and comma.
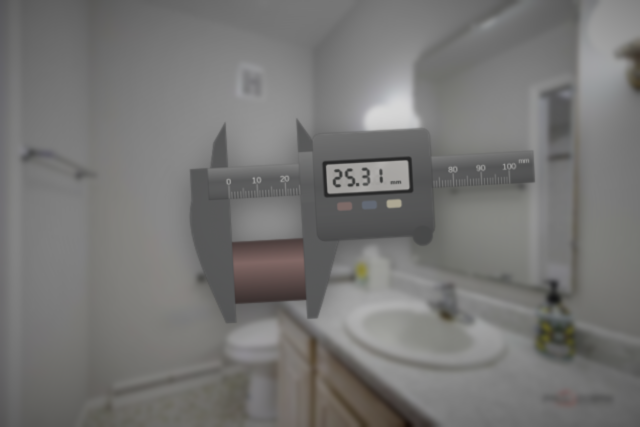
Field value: {"value": 25.31, "unit": "mm"}
